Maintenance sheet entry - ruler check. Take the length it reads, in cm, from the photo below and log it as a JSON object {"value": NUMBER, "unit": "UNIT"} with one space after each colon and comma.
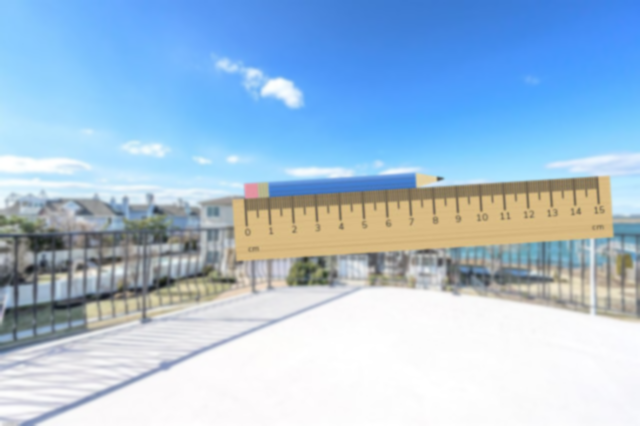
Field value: {"value": 8.5, "unit": "cm"}
